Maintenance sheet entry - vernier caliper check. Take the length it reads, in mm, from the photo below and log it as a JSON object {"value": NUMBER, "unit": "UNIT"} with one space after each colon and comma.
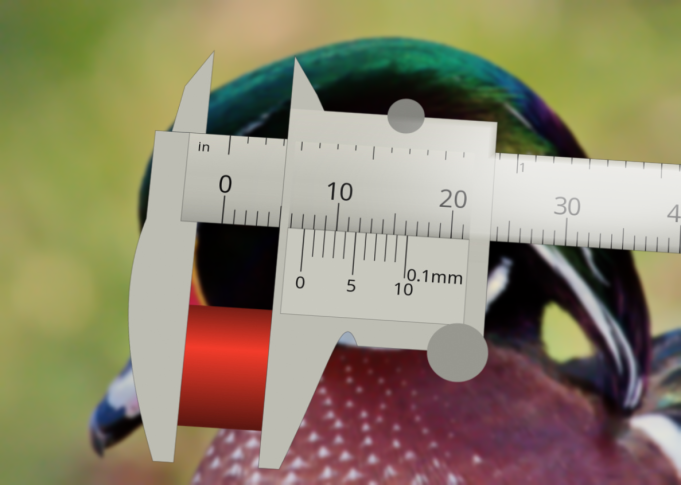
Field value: {"value": 7.2, "unit": "mm"}
